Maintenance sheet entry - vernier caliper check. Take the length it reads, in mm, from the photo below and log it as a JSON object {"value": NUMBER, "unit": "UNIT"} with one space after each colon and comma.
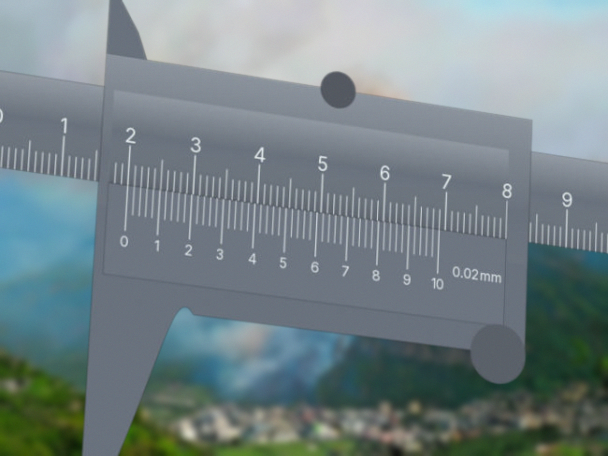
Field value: {"value": 20.0, "unit": "mm"}
